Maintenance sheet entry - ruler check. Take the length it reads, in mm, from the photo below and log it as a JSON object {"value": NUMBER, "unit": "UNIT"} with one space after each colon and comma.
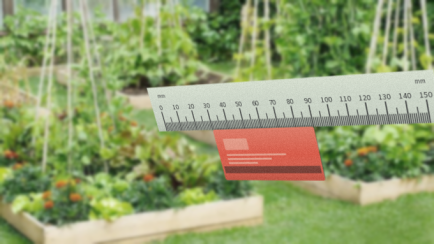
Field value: {"value": 60, "unit": "mm"}
